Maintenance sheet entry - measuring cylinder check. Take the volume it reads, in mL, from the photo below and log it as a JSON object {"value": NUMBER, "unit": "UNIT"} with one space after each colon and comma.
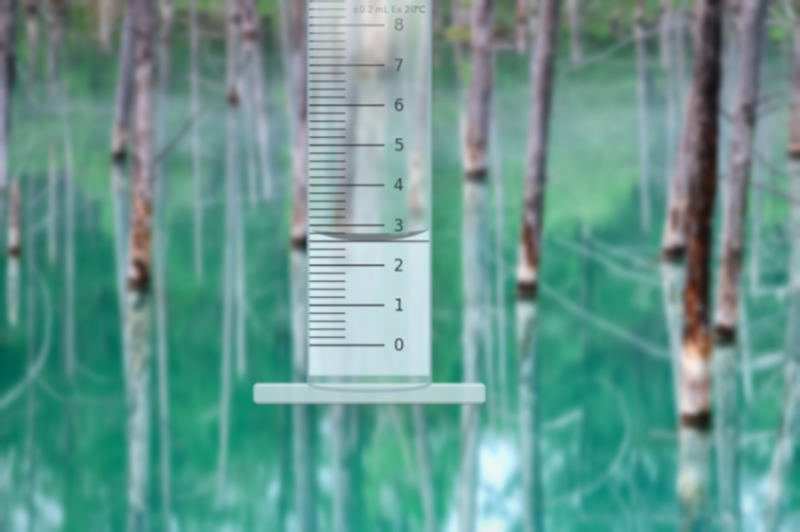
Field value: {"value": 2.6, "unit": "mL"}
